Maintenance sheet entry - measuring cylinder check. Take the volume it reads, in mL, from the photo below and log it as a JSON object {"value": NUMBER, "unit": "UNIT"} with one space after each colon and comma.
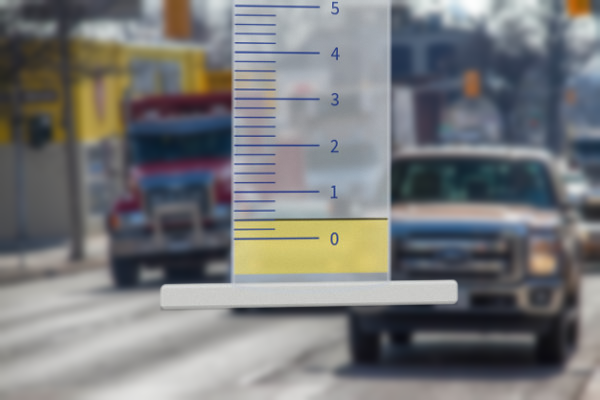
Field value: {"value": 0.4, "unit": "mL"}
